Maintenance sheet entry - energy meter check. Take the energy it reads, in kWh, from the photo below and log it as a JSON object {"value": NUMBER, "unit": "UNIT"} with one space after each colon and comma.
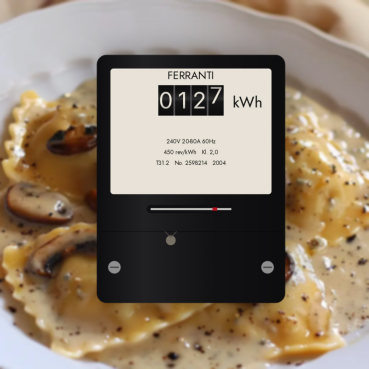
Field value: {"value": 127, "unit": "kWh"}
